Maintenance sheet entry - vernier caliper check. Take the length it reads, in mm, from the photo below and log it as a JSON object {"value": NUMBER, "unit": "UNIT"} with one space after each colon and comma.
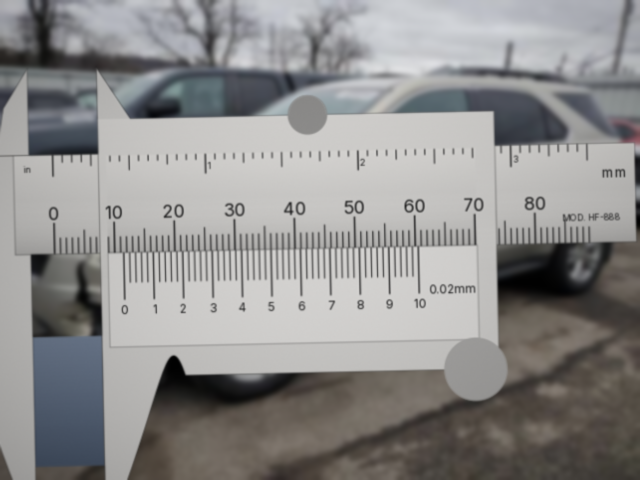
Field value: {"value": 11.5, "unit": "mm"}
